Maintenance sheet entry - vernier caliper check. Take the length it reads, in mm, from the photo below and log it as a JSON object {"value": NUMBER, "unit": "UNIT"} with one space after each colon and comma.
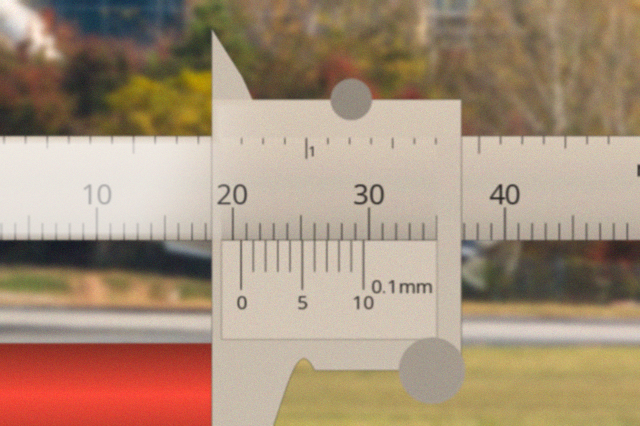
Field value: {"value": 20.6, "unit": "mm"}
